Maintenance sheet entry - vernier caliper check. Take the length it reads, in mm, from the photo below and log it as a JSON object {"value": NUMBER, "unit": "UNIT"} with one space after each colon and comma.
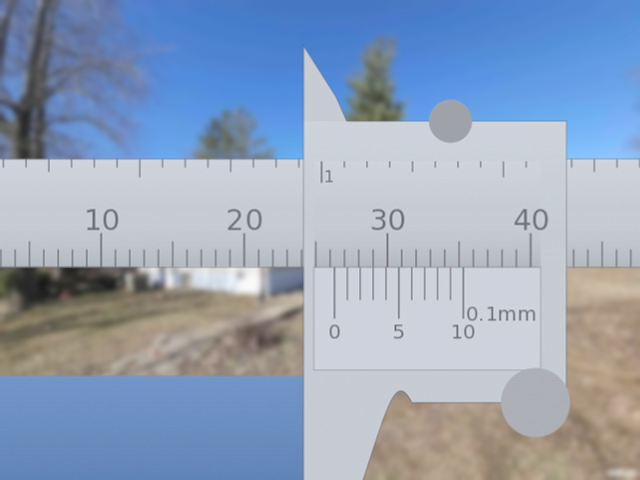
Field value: {"value": 26.3, "unit": "mm"}
